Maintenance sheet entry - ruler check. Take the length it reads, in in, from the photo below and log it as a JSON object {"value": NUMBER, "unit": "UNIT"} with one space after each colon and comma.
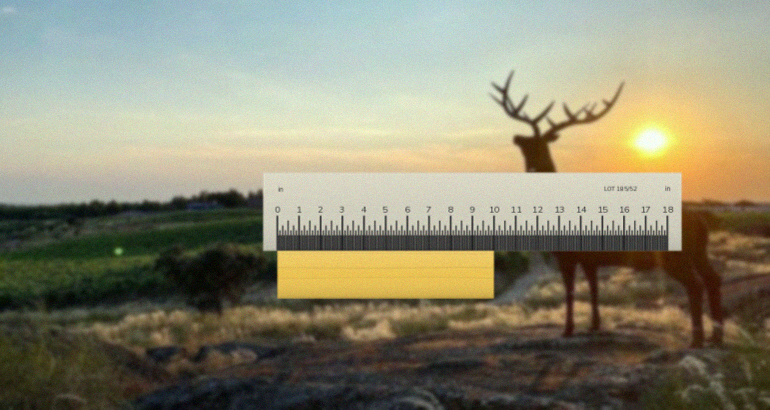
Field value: {"value": 10, "unit": "in"}
